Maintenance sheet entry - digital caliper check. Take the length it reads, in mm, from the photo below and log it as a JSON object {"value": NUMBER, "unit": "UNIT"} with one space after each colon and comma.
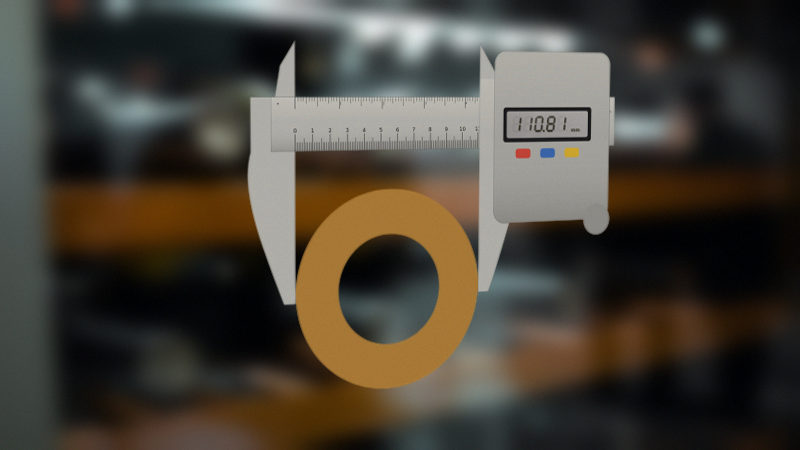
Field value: {"value": 110.81, "unit": "mm"}
